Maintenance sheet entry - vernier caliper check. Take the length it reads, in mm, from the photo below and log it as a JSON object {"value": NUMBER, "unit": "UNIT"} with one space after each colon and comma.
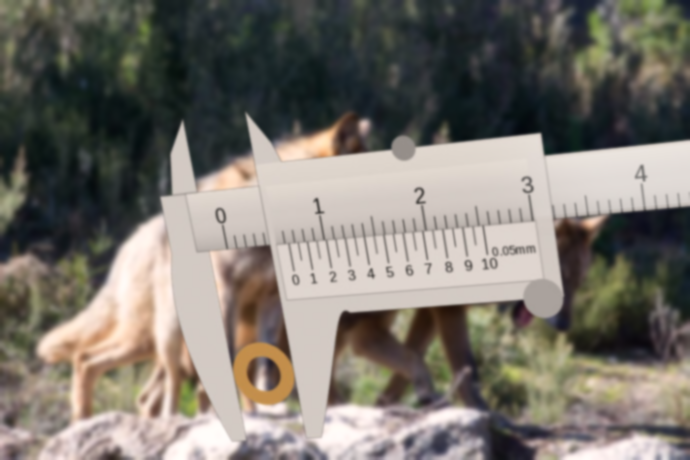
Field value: {"value": 6.4, "unit": "mm"}
